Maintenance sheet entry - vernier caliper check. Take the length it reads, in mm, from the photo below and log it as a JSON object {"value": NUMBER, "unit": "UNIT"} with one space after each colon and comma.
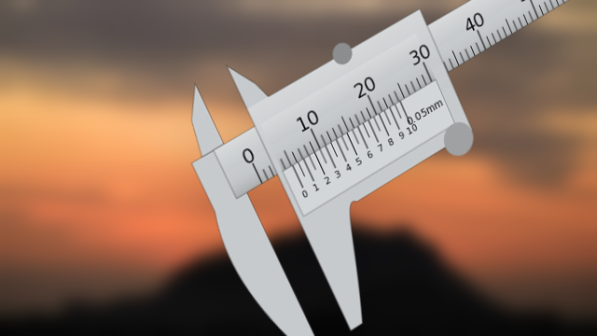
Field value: {"value": 5.2, "unit": "mm"}
